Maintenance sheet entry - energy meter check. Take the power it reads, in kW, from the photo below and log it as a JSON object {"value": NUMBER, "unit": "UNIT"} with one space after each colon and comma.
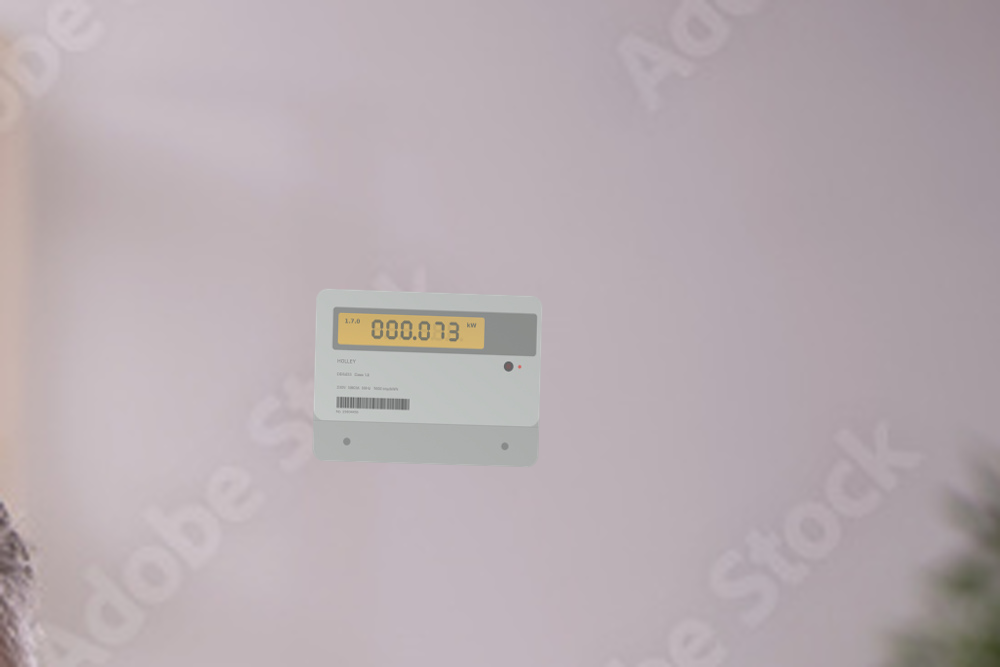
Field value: {"value": 0.073, "unit": "kW"}
